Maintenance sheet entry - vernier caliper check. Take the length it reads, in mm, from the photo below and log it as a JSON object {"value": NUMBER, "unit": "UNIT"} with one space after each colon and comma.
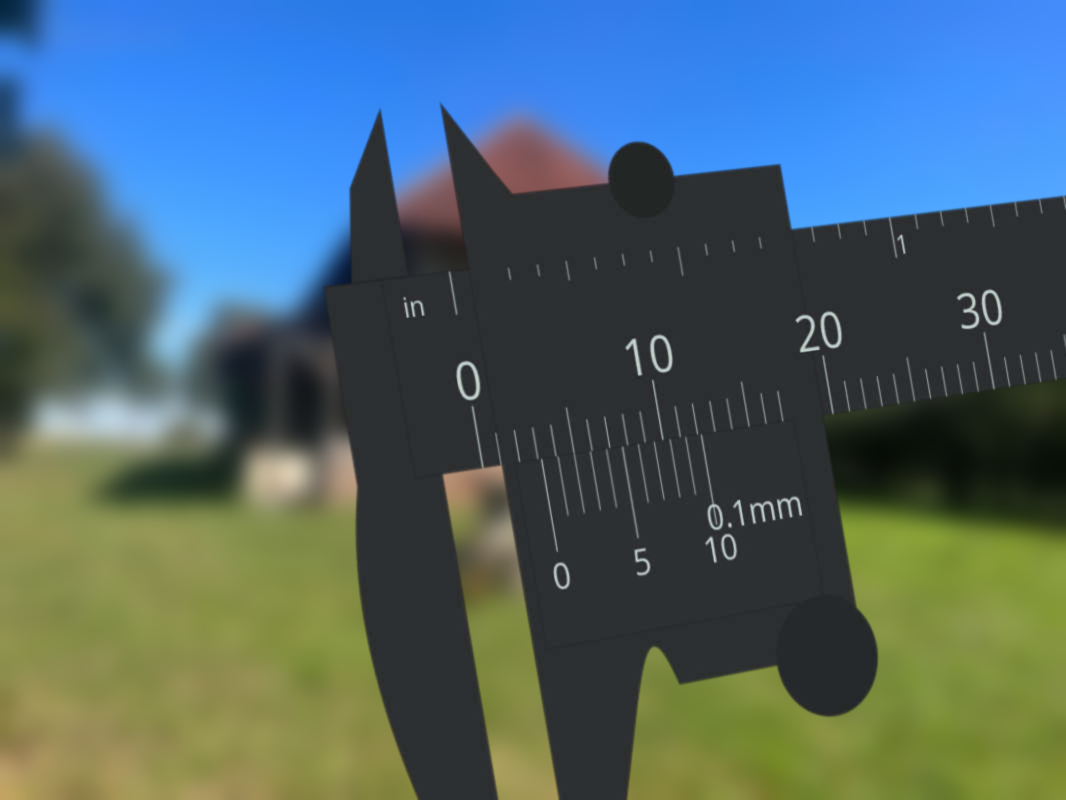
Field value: {"value": 3.2, "unit": "mm"}
